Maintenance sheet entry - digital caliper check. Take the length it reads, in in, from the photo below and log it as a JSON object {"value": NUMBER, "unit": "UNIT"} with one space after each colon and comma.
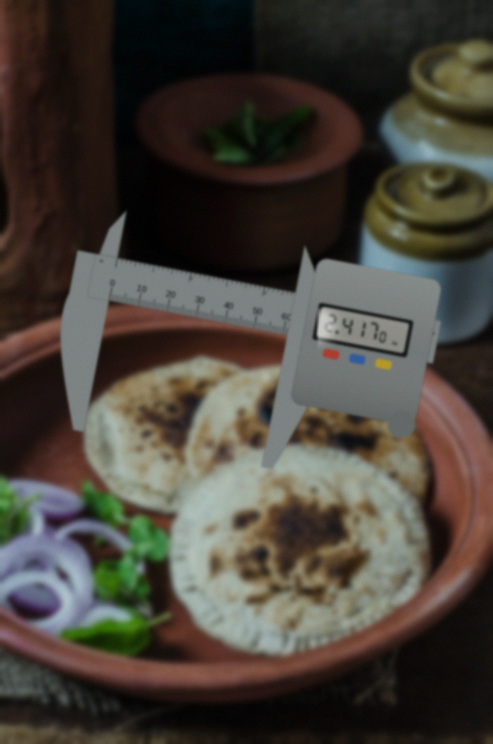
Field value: {"value": 2.4170, "unit": "in"}
